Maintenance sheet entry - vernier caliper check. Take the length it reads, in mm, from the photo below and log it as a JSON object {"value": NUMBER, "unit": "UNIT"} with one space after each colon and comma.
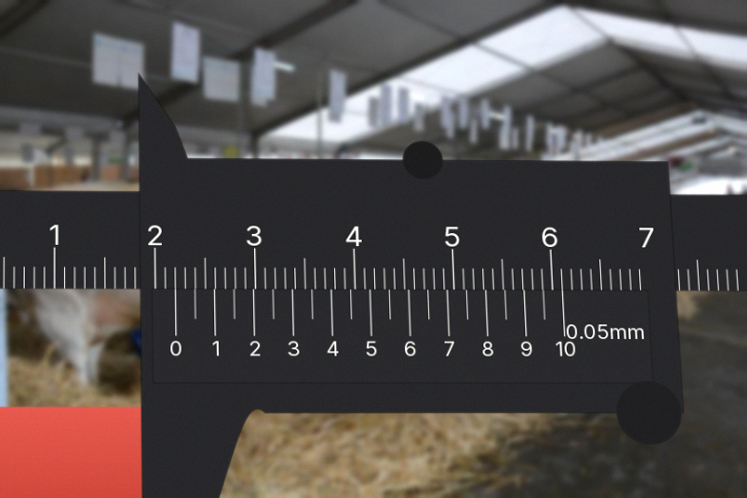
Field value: {"value": 22.0, "unit": "mm"}
